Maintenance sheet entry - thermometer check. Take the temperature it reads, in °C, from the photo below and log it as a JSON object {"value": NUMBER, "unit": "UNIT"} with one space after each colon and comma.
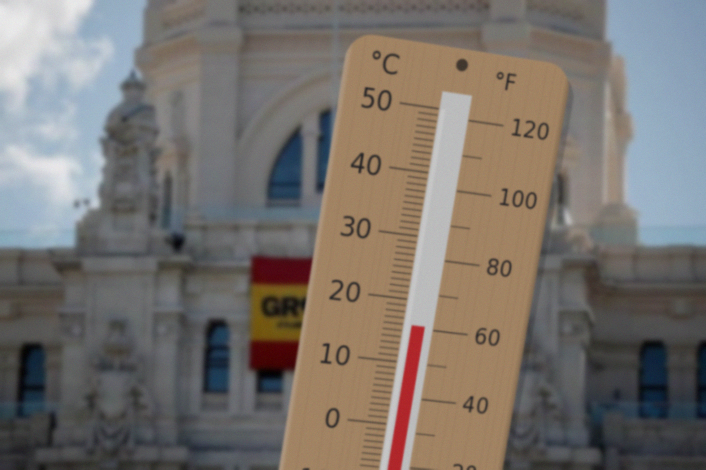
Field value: {"value": 16, "unit": "°C"}
